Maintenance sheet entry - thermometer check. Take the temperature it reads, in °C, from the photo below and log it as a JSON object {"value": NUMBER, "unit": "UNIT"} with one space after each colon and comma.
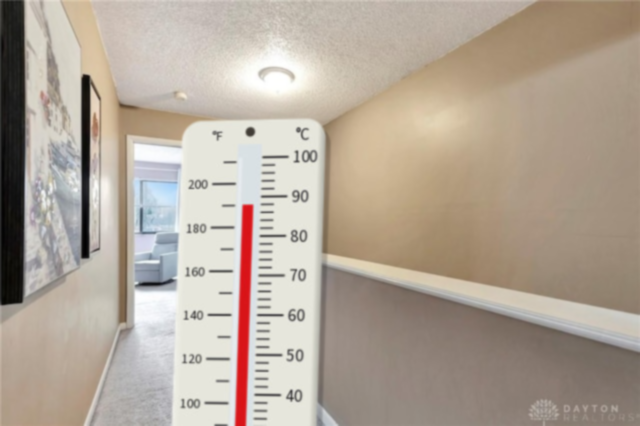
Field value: {"value": 88, "unit": "°C"}
